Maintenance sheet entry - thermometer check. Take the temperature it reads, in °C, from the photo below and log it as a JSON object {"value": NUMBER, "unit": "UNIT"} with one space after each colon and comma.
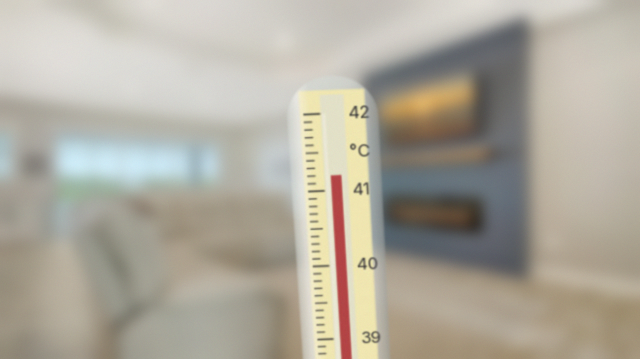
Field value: {"value": 41.2, "unit": "°C"}
